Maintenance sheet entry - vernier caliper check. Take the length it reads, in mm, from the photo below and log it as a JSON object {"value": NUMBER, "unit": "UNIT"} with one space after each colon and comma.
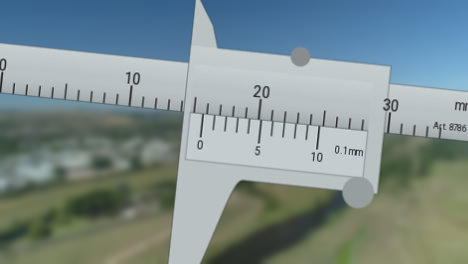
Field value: {"value": 15.7, "unit": "mm"}
